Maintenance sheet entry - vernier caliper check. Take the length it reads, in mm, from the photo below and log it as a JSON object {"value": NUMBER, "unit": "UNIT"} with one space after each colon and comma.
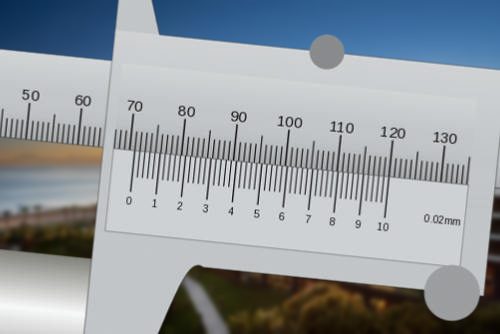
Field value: {"value": 71.0, "unit": "mm"}
